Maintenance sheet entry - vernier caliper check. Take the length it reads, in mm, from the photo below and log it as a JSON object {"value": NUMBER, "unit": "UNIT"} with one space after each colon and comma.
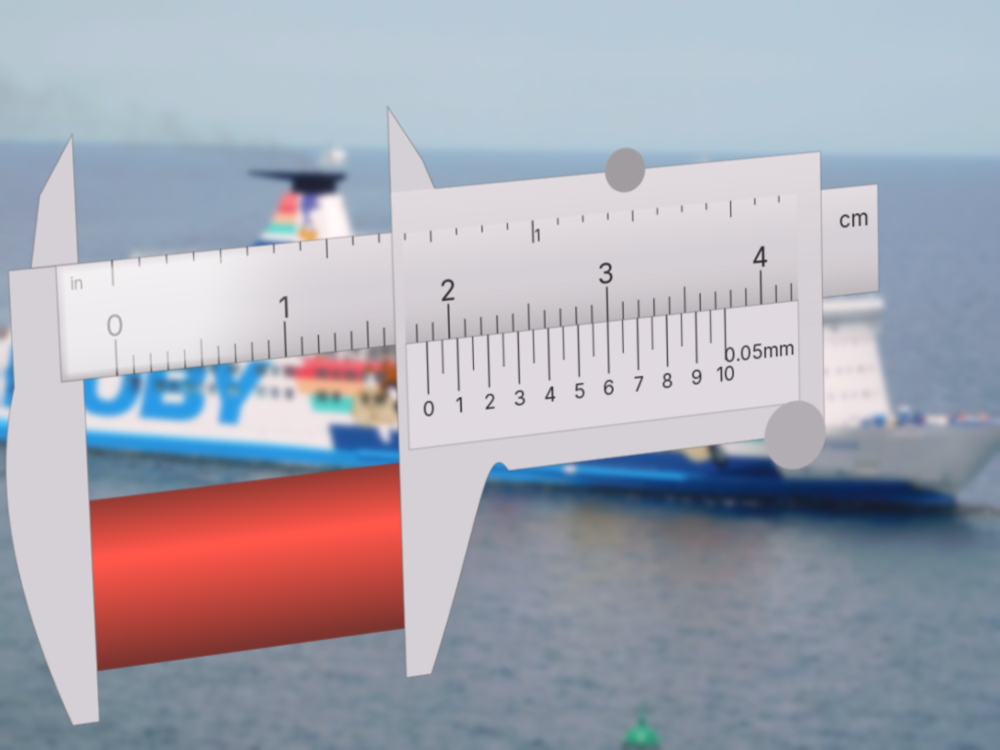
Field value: {"value": 18.6, "unit": "mm"}
